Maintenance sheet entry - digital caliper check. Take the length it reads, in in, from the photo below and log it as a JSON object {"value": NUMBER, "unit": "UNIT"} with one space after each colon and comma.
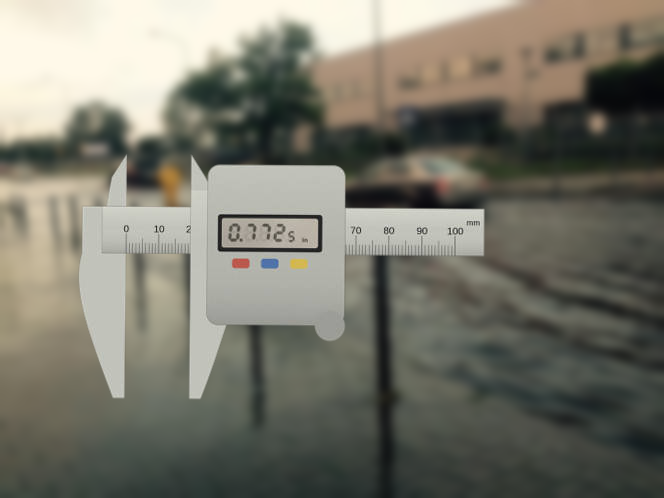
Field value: {"value": 0.7725, "unit": "in"}
